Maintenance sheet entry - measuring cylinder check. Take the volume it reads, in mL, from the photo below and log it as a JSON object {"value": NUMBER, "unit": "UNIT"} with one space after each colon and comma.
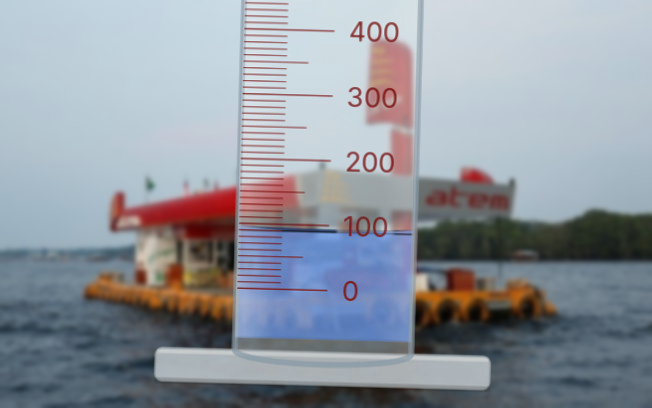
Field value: {"value": 90, "unit": "mL"}
